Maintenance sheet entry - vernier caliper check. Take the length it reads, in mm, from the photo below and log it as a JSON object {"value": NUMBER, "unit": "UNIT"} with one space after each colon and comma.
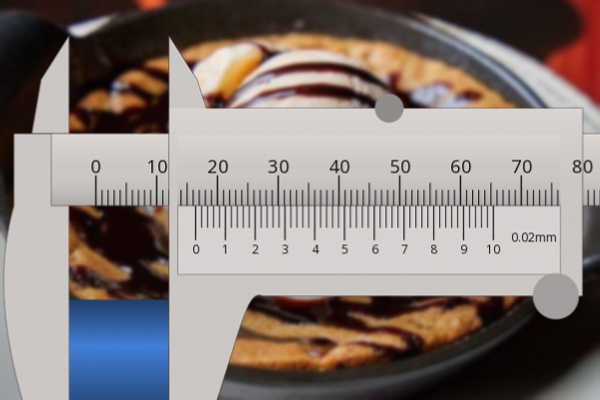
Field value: {"value": 16.4, "unit": "mm"}
